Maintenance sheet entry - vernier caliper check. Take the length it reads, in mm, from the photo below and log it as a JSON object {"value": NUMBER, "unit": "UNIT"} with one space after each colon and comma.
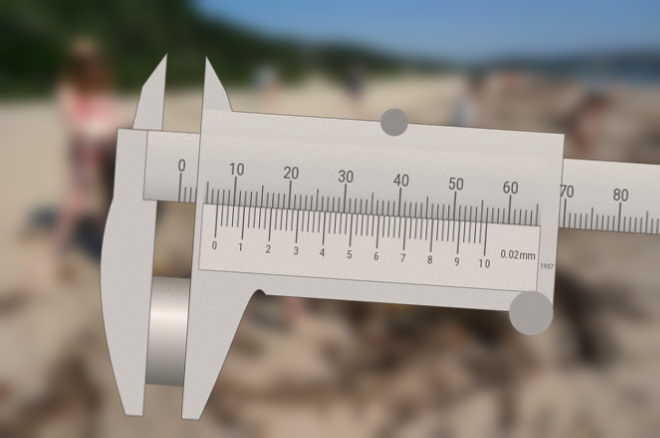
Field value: {"value": 7.0, "unit": "mm"}
